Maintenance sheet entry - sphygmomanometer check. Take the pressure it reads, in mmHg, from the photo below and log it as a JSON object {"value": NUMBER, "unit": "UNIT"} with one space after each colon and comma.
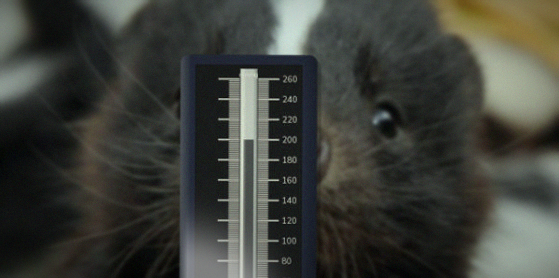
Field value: {"value": 200, "unit": "mmHg"}
